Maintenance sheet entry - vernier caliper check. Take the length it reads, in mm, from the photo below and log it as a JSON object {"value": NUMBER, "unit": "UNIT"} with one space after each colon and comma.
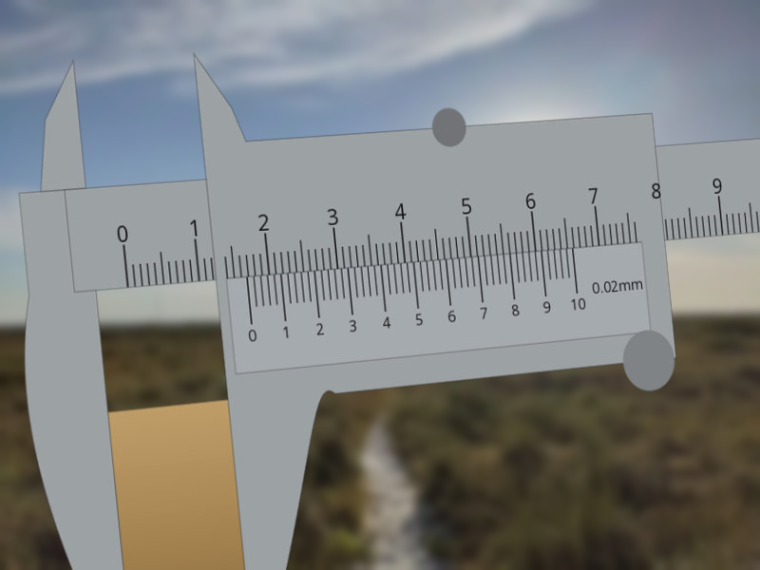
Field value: {"value": 16.8, "unit": "mm"}
